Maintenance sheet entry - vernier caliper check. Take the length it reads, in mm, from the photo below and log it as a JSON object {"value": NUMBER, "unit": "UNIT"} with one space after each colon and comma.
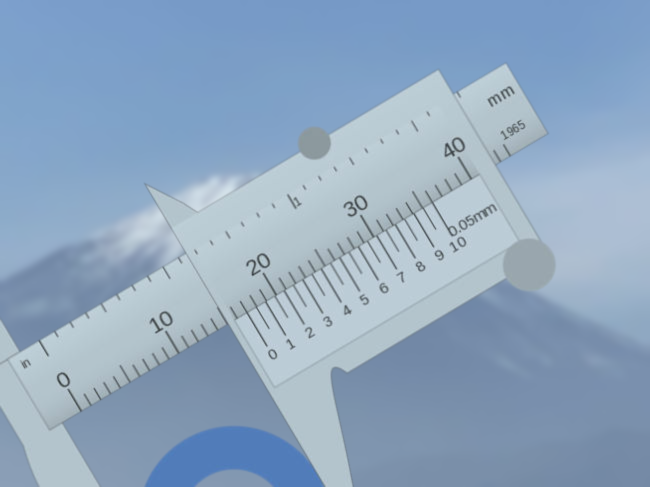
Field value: {"value": 17.0, "unit": "mm"}
